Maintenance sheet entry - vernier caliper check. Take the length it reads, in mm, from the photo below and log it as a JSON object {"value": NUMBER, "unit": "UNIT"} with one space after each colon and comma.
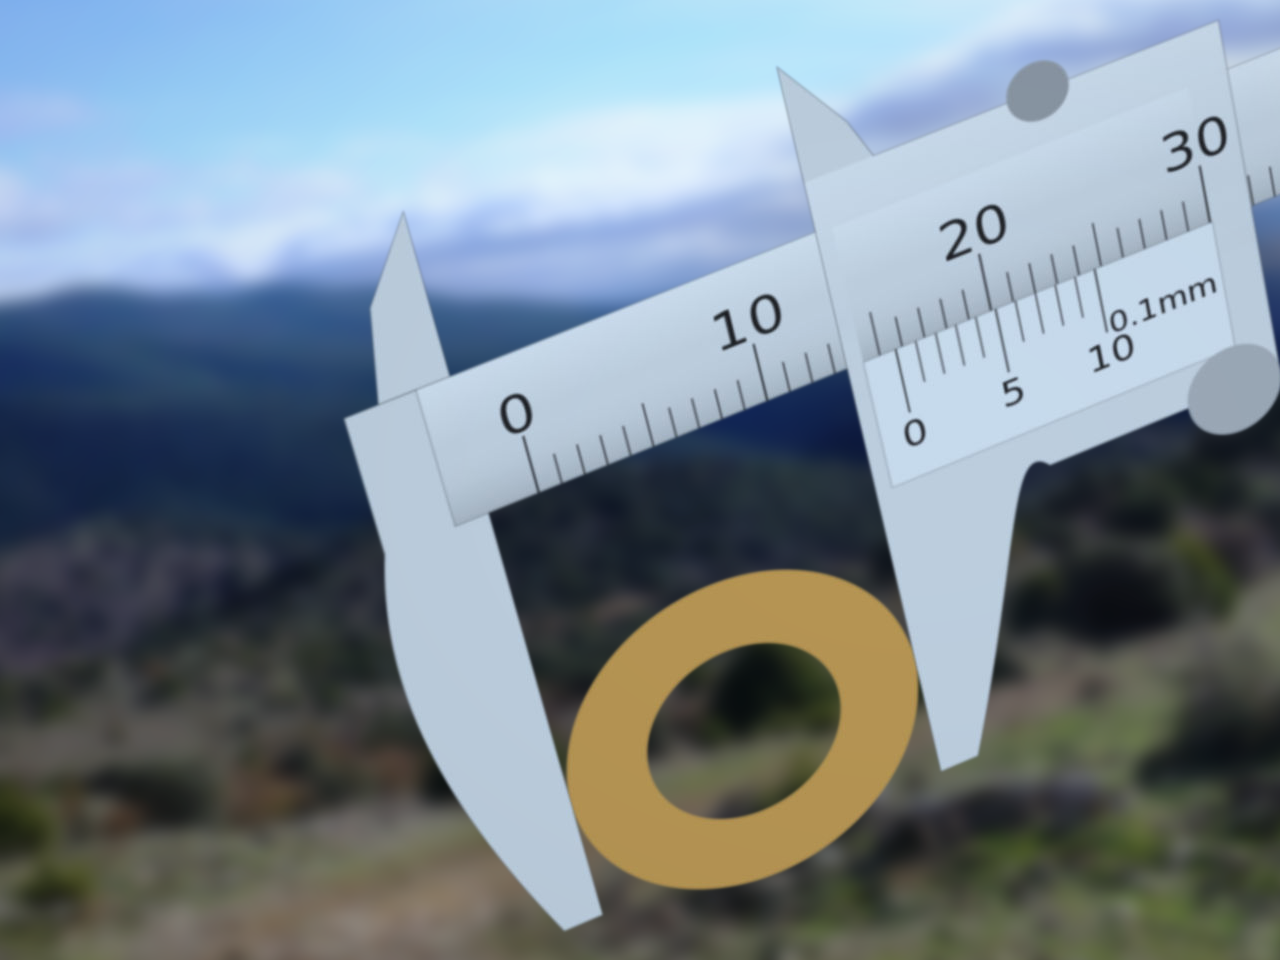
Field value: {"value": 15.7, "unit": "mm"}
